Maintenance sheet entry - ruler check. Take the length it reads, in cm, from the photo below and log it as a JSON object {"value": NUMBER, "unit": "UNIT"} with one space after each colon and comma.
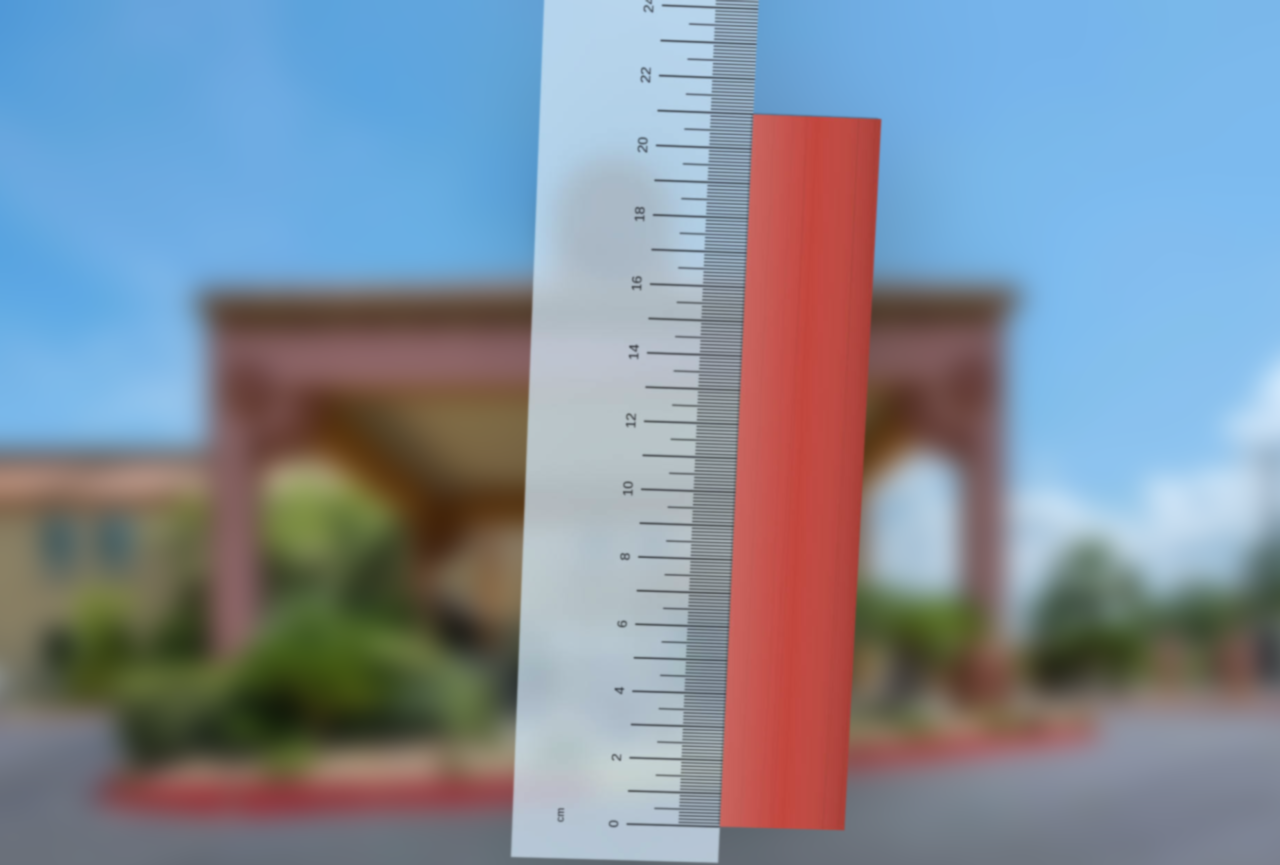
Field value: {"value": 21, "unit": "cm"}
